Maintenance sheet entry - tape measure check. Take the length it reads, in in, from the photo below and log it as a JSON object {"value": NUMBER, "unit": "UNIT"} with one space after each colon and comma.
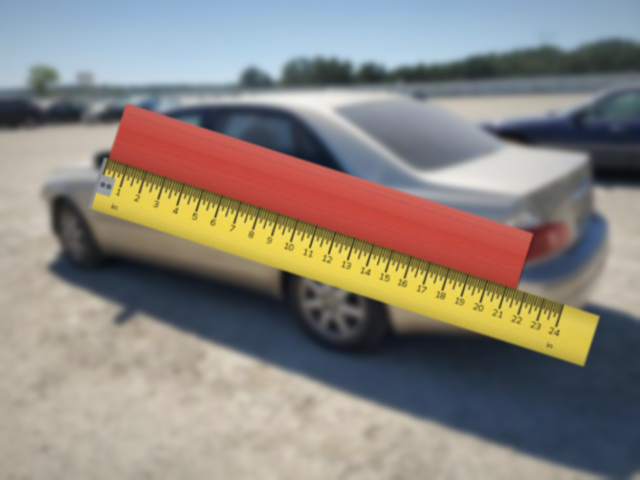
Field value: {"value": 21.5, "unit": "in"}
